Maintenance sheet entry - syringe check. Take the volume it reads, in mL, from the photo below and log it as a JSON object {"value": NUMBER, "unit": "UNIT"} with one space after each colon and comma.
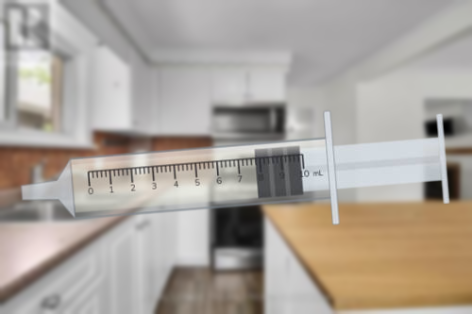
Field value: {"value": 7.8, "unit": "mL"}
